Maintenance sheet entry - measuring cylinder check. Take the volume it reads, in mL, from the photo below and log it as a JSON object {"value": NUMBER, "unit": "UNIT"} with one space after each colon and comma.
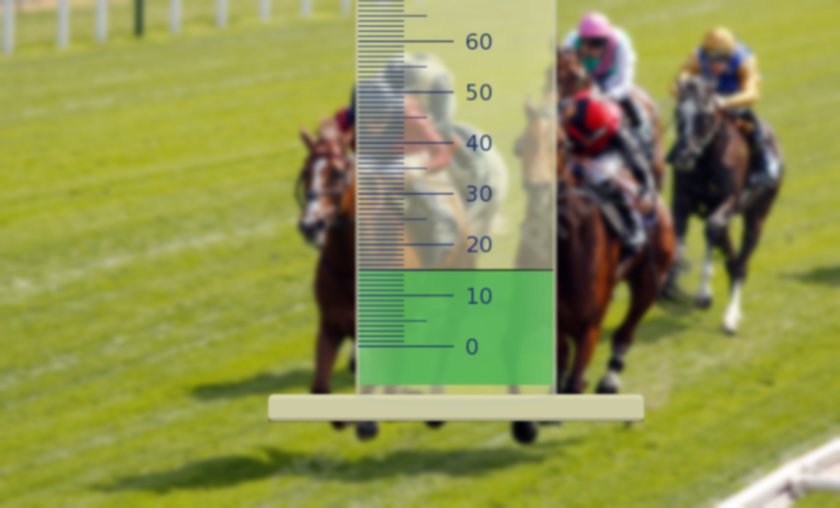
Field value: {"value": 15, "unit": "mL"}
